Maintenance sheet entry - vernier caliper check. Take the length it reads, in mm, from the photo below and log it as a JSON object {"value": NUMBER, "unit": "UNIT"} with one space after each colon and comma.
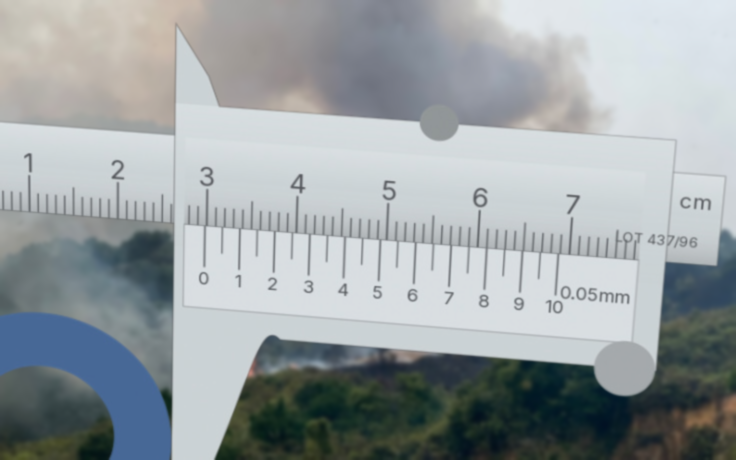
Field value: {"value": 29.8, "unit": "mm"}
